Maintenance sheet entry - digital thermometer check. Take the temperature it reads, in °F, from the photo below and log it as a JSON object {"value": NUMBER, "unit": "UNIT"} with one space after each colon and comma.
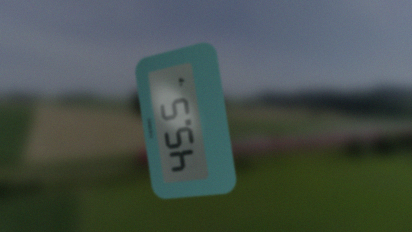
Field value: {"value": 45.5, "unit": "°F"}
